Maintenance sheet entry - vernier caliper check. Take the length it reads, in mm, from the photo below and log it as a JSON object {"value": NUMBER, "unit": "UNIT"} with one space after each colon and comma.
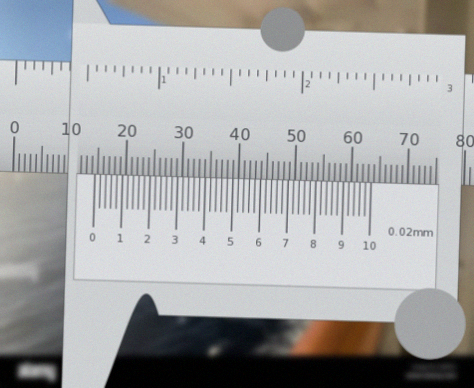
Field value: {"value": 14.5, "unit": "mm"}
